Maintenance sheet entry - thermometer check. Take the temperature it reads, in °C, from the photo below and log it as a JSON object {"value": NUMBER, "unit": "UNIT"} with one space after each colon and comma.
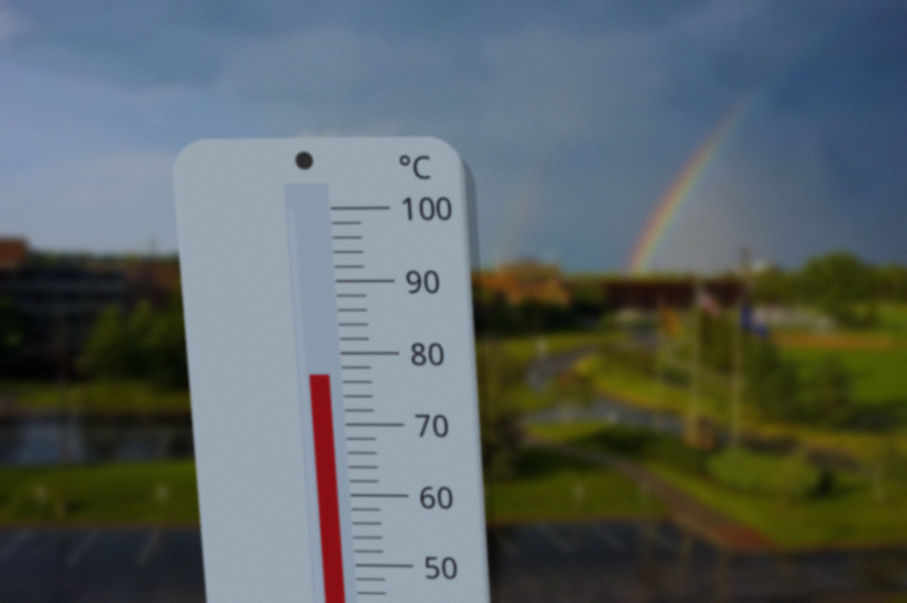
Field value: {"value": 77, "unit": "°C"}
